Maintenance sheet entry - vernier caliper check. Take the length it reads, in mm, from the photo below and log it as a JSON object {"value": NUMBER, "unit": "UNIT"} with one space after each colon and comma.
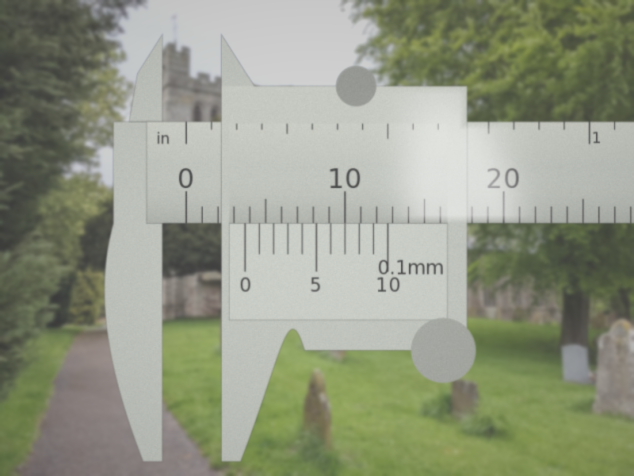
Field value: {"value": 3.7, "unit": "mm"}
